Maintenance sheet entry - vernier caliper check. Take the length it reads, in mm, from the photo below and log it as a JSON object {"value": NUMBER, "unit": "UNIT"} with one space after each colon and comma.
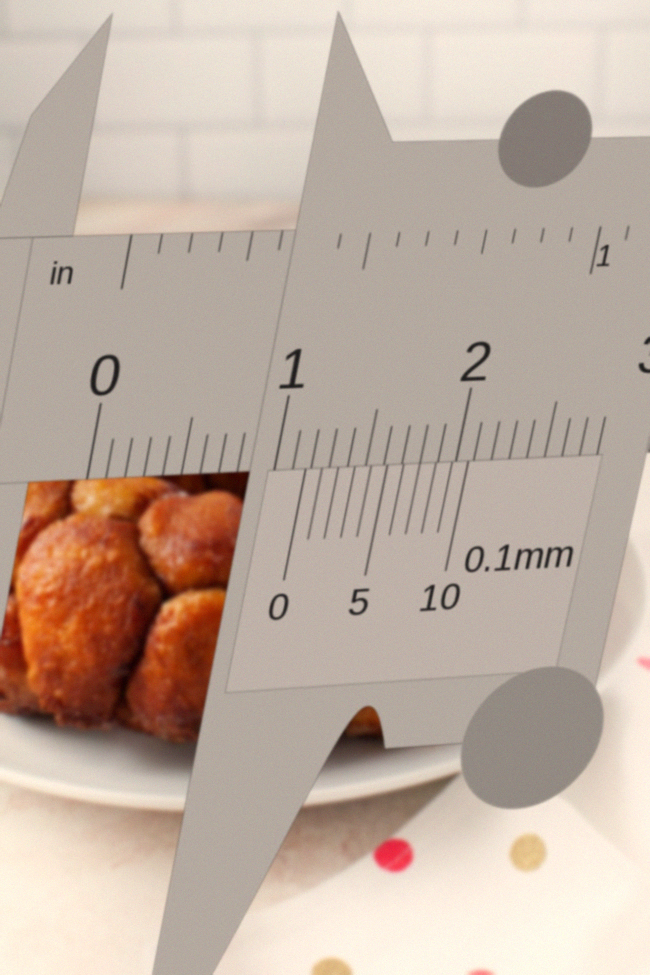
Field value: {"value": 11.7, "unit": "mm"}
